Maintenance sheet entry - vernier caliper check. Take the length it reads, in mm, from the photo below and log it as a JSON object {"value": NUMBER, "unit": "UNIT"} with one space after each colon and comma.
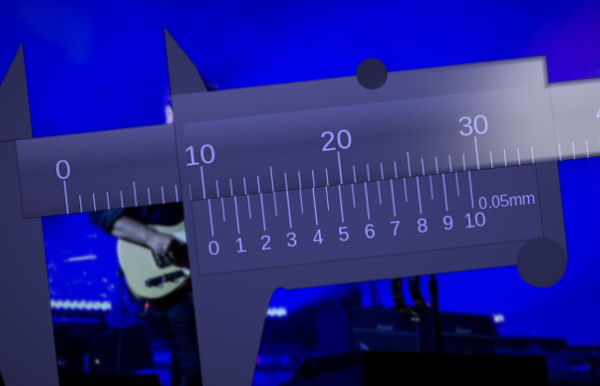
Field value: {"value": 10.3, "unit": "mm"}
